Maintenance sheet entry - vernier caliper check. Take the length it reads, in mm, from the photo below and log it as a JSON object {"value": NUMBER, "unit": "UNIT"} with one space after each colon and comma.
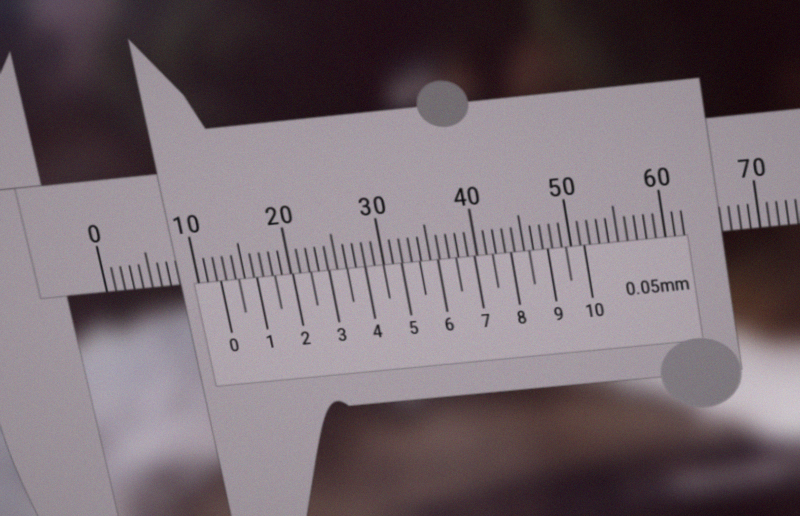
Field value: {"value": 12.4, "unit": "mm"}
